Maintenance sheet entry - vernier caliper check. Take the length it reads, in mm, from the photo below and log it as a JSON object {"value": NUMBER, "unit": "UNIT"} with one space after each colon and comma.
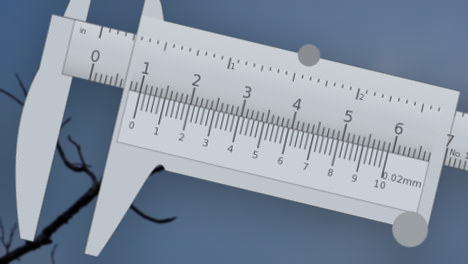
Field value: {"value": 10.0, "unit": "mm"}
